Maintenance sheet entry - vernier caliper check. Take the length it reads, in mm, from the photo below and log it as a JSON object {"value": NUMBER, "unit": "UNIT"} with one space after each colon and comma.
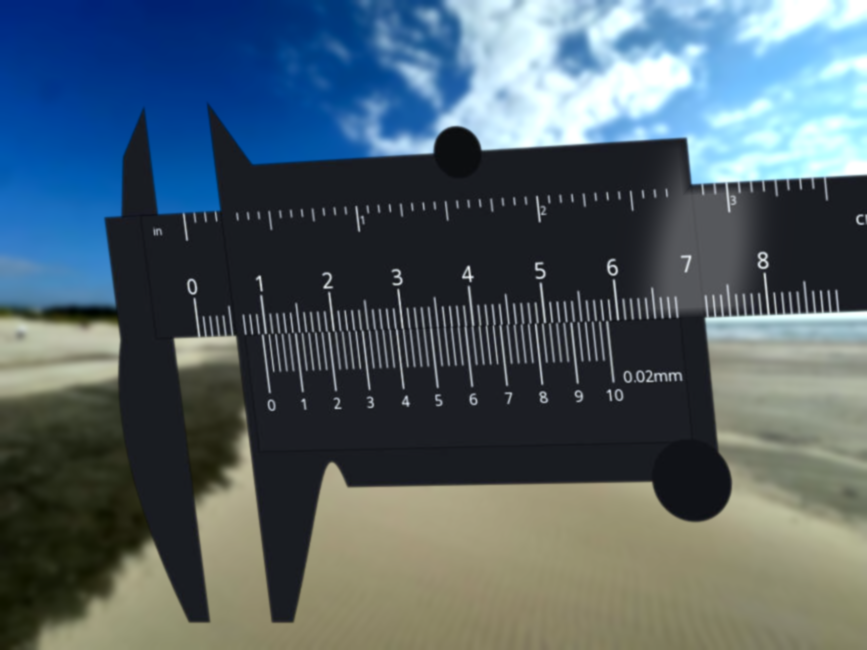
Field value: {"value": 9.5, "unit": "mm"}
